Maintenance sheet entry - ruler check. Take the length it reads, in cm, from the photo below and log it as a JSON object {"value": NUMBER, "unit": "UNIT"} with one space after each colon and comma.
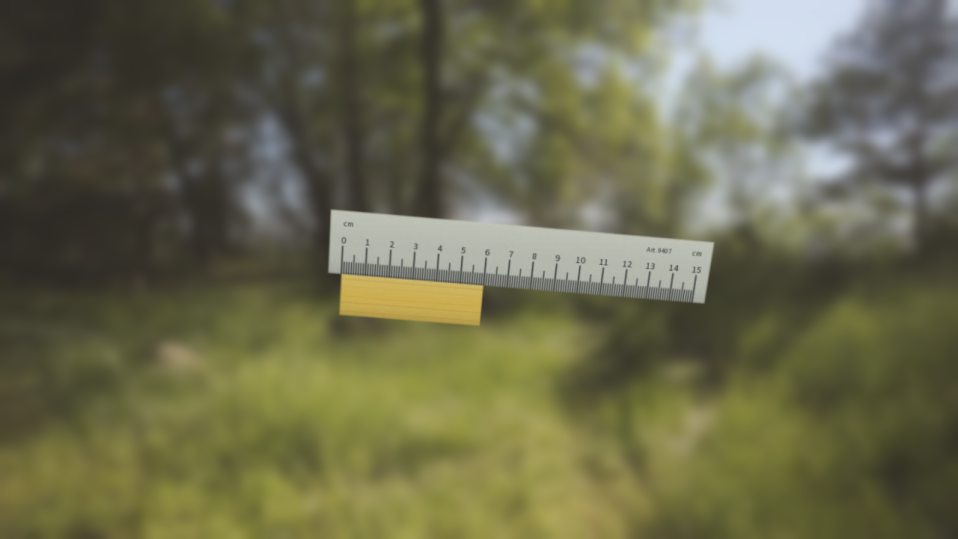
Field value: {"value": 6, "unit": "cm"}
